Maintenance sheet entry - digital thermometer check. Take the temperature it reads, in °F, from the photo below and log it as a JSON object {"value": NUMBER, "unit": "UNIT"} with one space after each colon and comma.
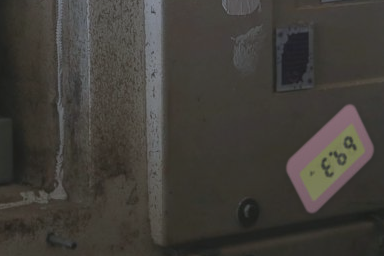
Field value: {"value": 69.3, "unit": "°F"}
